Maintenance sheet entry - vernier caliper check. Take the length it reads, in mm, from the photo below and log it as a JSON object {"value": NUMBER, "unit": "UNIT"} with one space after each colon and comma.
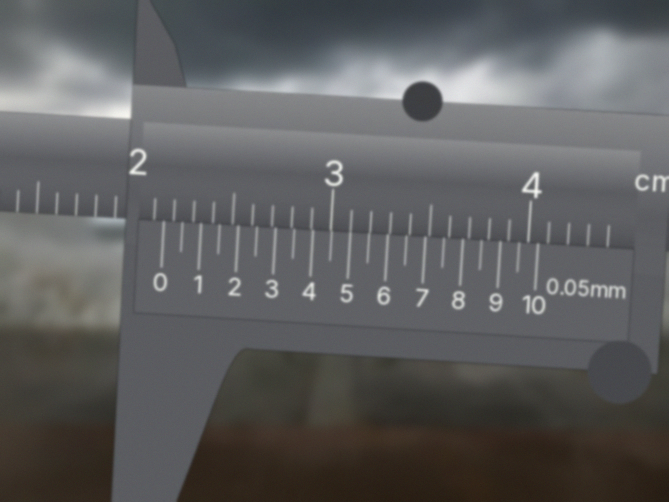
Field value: {"value": 21.5, "unit": "mm"}
